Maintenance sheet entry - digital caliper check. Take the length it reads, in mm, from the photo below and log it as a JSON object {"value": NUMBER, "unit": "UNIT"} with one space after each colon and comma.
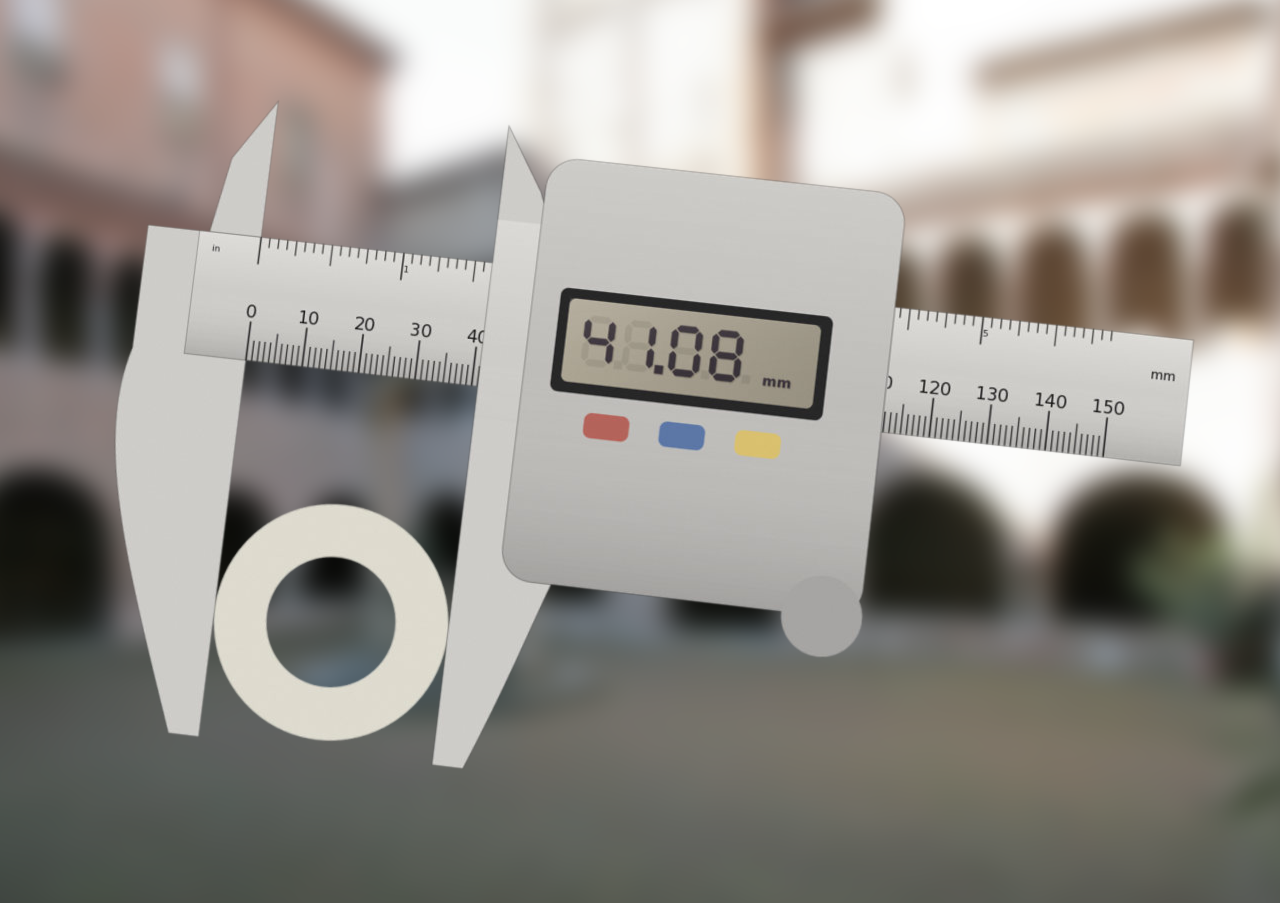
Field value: {"value": 41.08, "unit": "mm"}
